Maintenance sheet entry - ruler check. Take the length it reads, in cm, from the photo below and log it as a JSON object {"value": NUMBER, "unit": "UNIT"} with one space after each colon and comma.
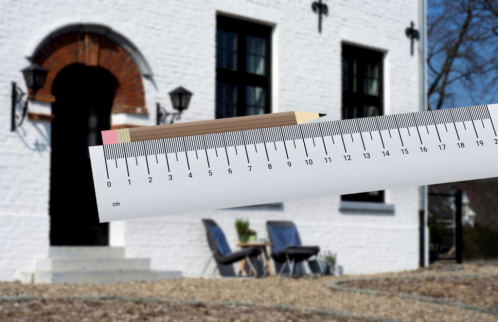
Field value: {"value": 11.5, "unit": "cm"}
